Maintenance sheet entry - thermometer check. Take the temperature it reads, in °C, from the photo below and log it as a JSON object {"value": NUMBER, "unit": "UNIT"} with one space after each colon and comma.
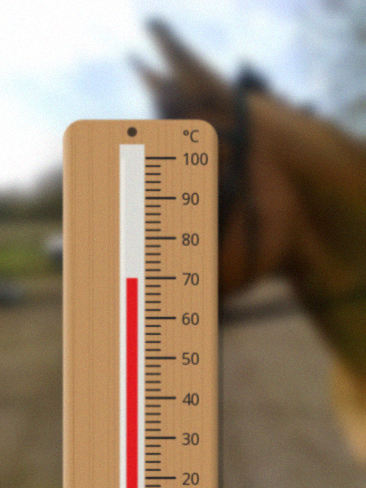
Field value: {"value": 70, "unit": "°C"}
